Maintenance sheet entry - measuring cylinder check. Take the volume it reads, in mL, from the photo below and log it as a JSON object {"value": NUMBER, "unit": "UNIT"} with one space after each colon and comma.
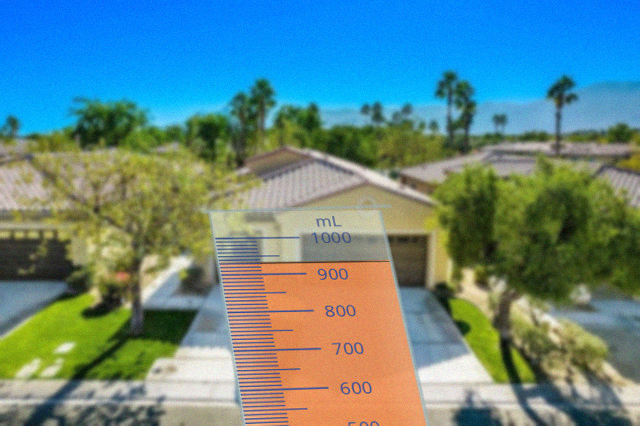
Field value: {"value": 930, "unit": "mL"}
